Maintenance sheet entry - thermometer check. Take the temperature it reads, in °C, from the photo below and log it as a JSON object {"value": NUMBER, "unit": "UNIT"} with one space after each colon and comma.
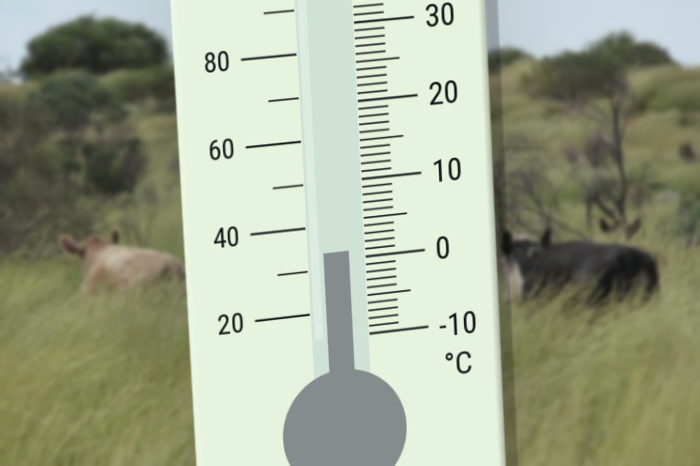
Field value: {"value": 1, "unit": "°C"}
